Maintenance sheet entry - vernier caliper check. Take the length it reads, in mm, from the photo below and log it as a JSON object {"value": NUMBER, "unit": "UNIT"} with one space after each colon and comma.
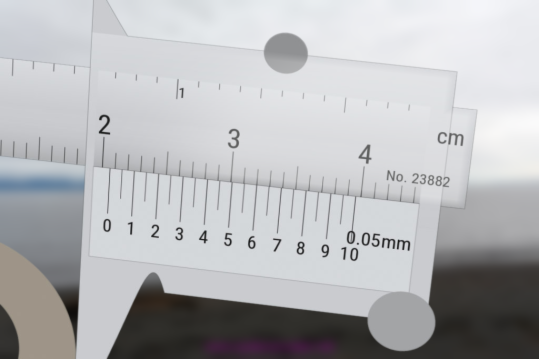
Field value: {"value": 20.6, "unit": "mm"}
